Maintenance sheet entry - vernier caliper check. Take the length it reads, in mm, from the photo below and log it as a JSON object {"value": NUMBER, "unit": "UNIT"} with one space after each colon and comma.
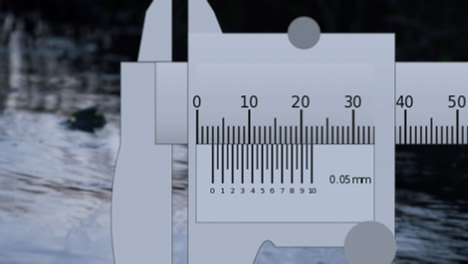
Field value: {"value": 3.0, "unit": "mm"}
